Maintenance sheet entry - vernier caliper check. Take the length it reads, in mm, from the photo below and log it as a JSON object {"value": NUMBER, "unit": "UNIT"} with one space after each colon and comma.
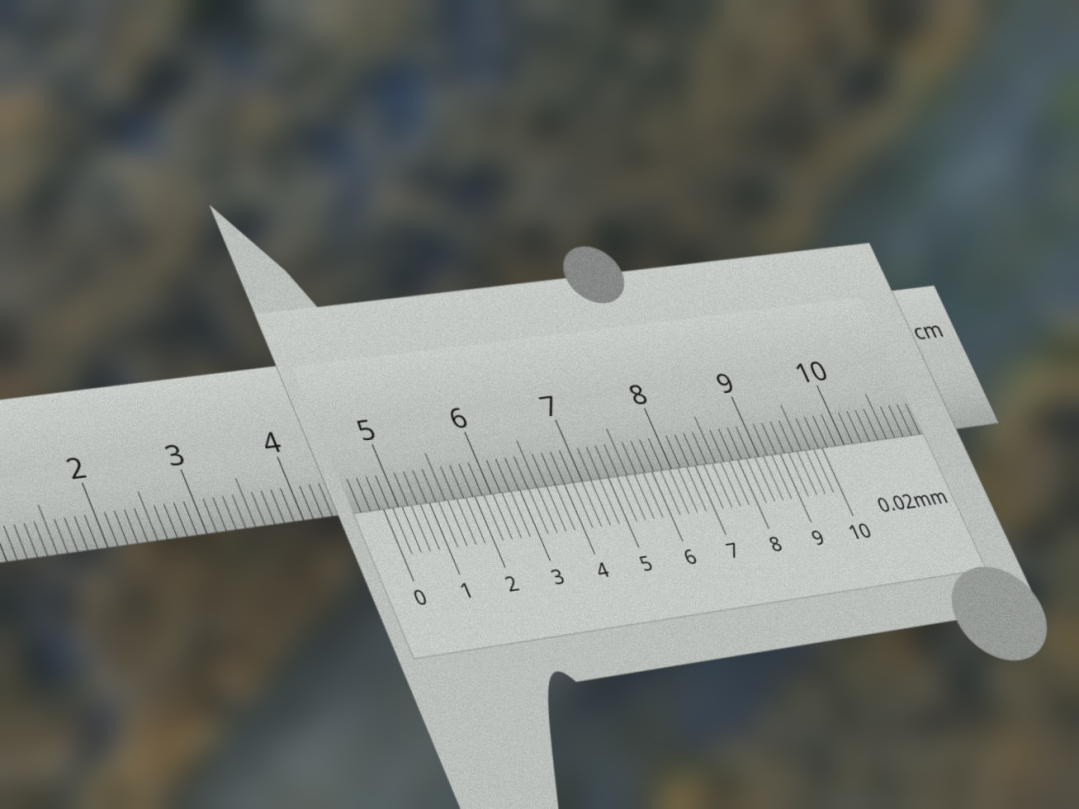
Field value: {"value": 48.4, "unit": "mm"}
